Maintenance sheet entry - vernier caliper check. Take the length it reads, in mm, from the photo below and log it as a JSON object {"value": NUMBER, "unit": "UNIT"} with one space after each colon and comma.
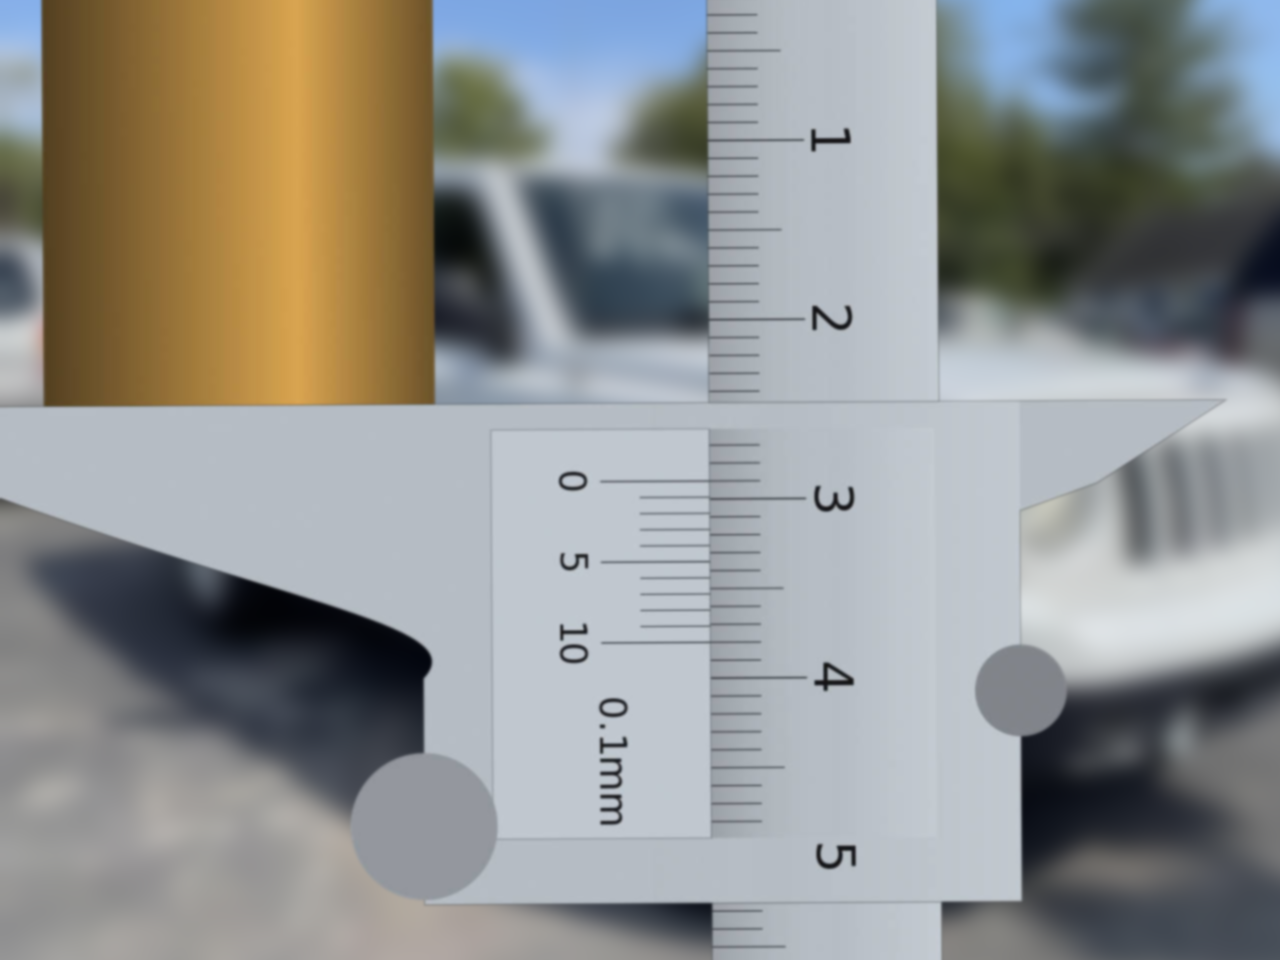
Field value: {"value": 29.0, "unit": "mm"}
